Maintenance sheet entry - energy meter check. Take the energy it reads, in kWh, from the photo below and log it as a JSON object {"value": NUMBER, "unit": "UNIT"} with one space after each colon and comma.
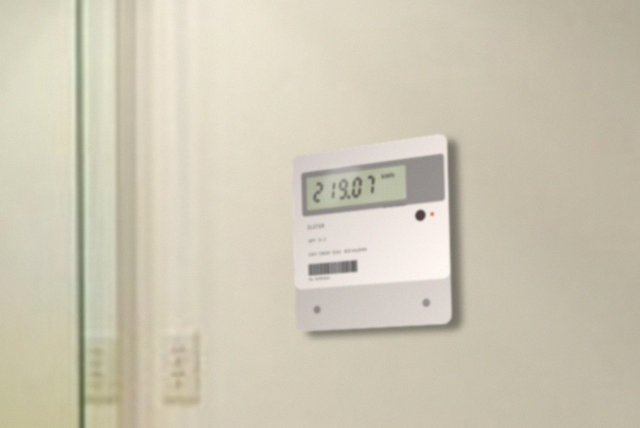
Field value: {"value": 219.07, "unit": "kWh"}
